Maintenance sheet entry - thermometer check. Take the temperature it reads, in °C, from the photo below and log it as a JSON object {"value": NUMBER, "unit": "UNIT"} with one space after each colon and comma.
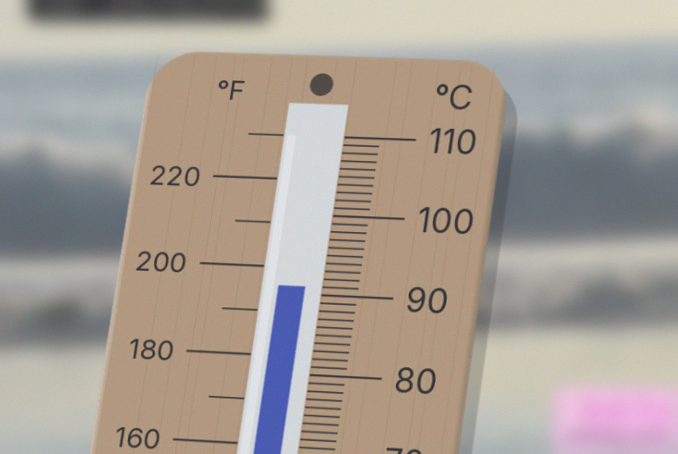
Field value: {"value": 91, "unit": "°C"}
